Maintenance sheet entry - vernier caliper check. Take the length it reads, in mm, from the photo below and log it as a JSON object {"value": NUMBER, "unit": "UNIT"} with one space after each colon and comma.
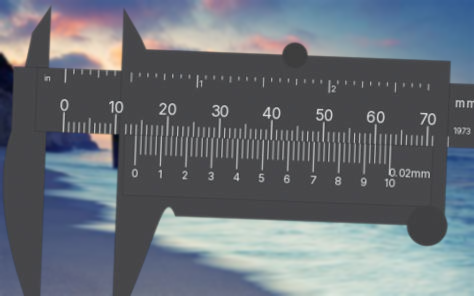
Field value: {"value": 14.0, "unit": "mm"}
